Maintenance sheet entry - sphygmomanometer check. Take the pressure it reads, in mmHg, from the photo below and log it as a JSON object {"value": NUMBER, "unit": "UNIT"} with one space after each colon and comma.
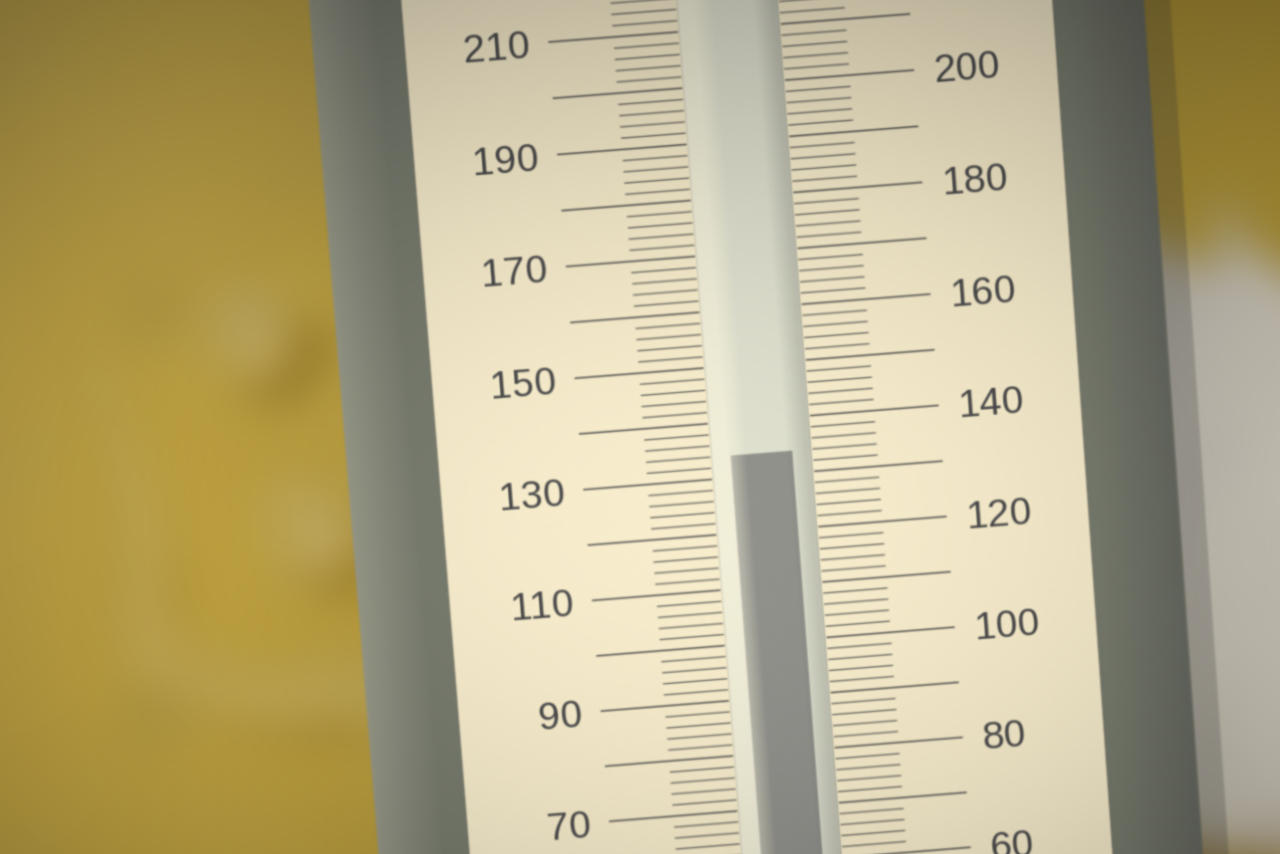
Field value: {"value": 134, "unit": "mmHg"}
